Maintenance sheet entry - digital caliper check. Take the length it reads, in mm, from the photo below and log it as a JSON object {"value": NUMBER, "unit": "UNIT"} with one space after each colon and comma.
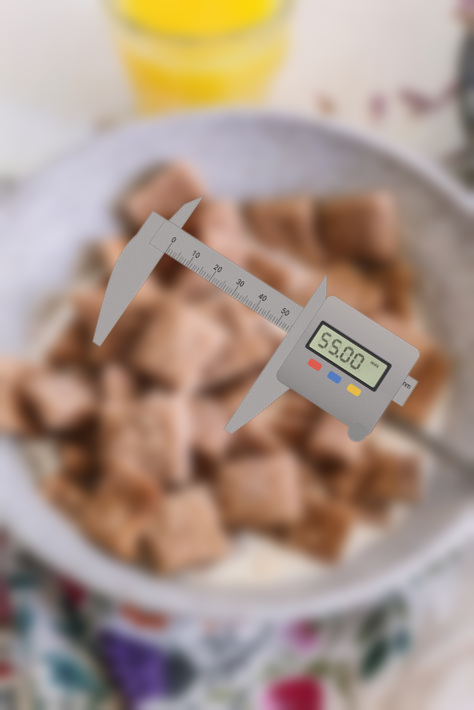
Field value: {"value": 55.00, "unit": "mm"}
